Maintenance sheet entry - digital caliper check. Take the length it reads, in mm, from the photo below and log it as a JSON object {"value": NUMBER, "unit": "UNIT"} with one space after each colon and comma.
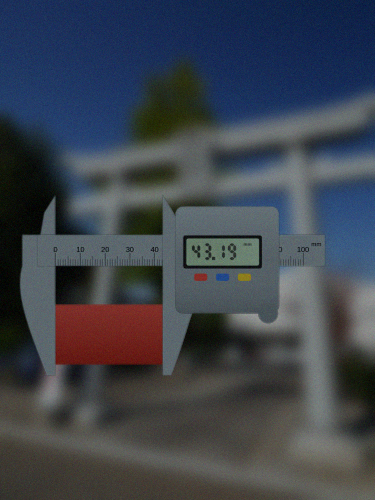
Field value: {"value": 43.19, "unit": "mm"}
